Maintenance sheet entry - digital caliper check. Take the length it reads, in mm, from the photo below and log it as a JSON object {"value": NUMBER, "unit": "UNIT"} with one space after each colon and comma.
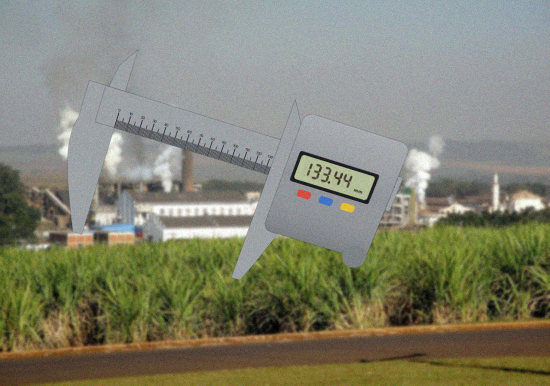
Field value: {"value": 133.44, "unit": "mm"}
